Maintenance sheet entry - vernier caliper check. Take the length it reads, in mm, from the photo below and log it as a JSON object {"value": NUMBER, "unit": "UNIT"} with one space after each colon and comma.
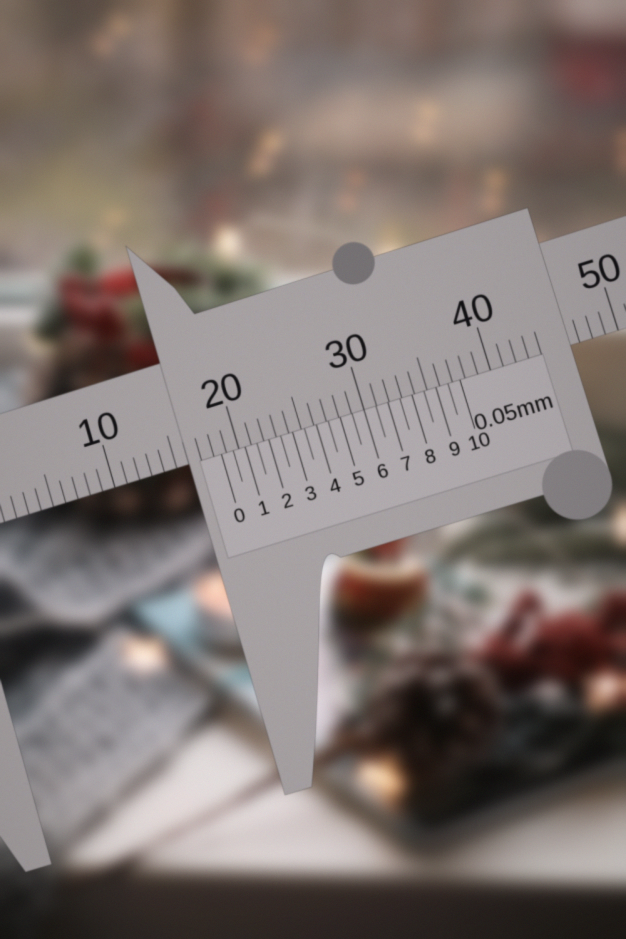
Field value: {"value": 18.6, "unit": "mm"}
